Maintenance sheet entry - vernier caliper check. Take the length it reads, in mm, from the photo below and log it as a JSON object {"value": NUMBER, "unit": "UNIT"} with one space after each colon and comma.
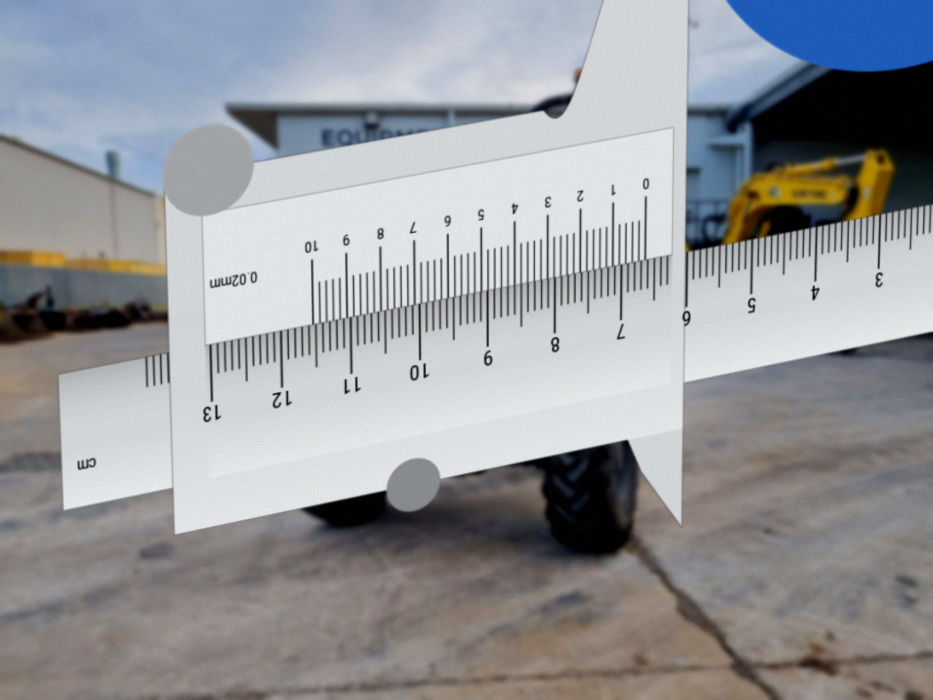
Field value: {"value": 66.4, "unit": "mm"}
